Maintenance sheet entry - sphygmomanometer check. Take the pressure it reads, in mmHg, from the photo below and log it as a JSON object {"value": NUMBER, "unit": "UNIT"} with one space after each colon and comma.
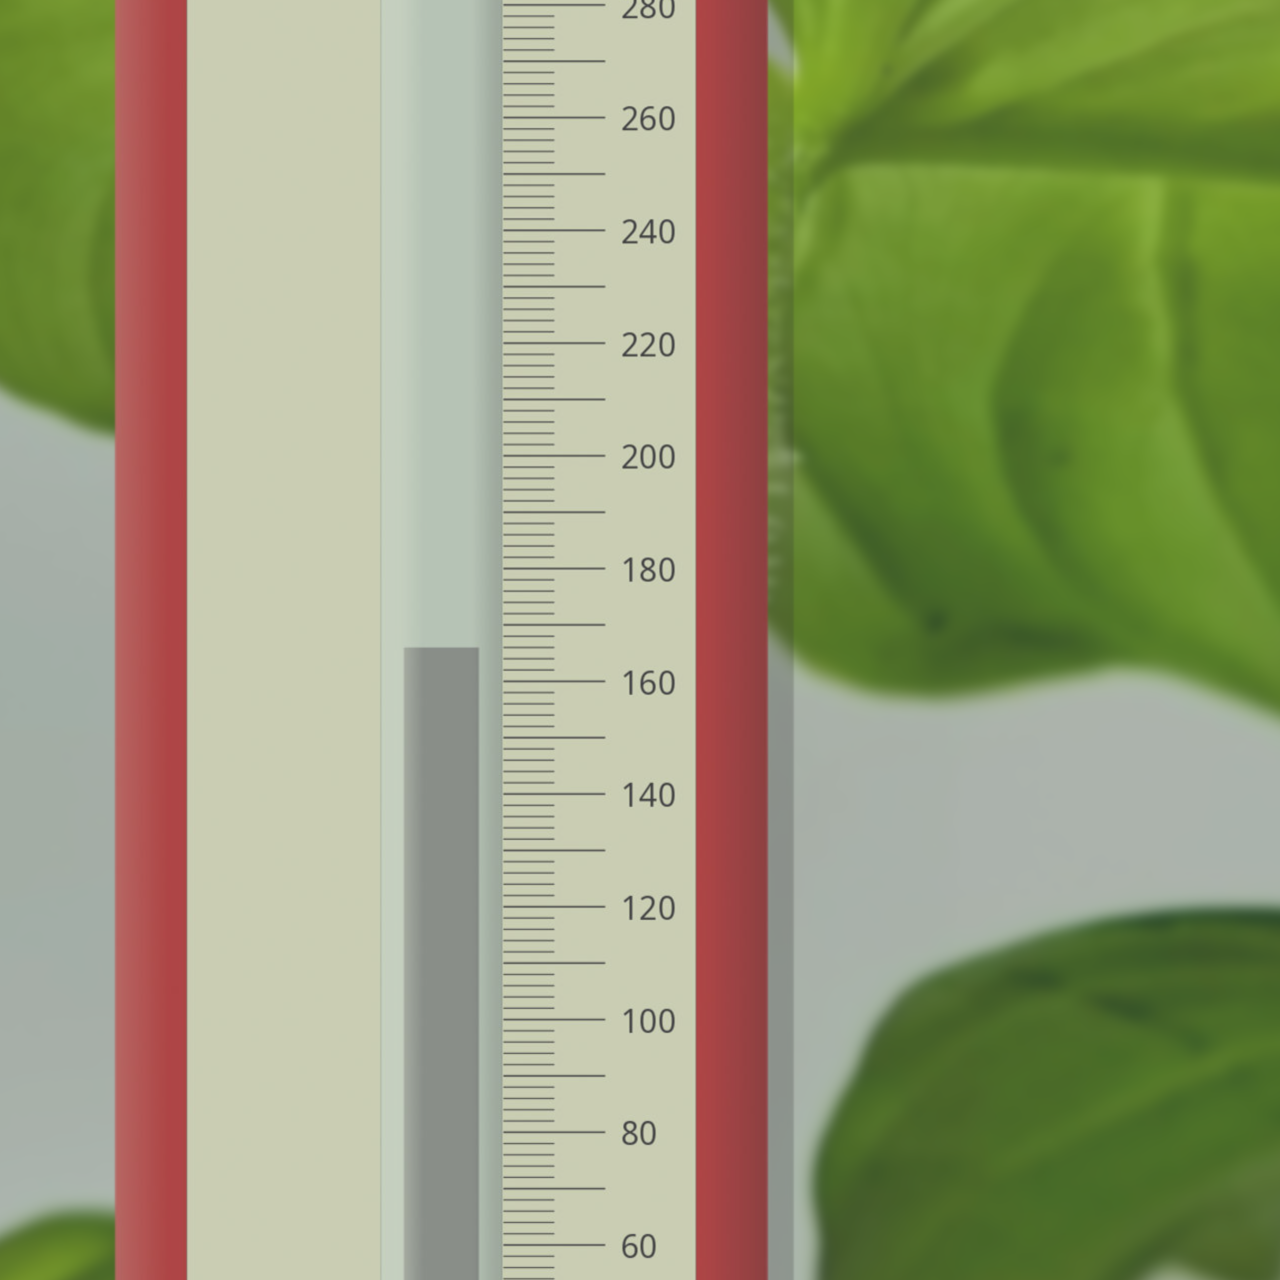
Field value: {"value": 166, "unit": "mmHg"}
